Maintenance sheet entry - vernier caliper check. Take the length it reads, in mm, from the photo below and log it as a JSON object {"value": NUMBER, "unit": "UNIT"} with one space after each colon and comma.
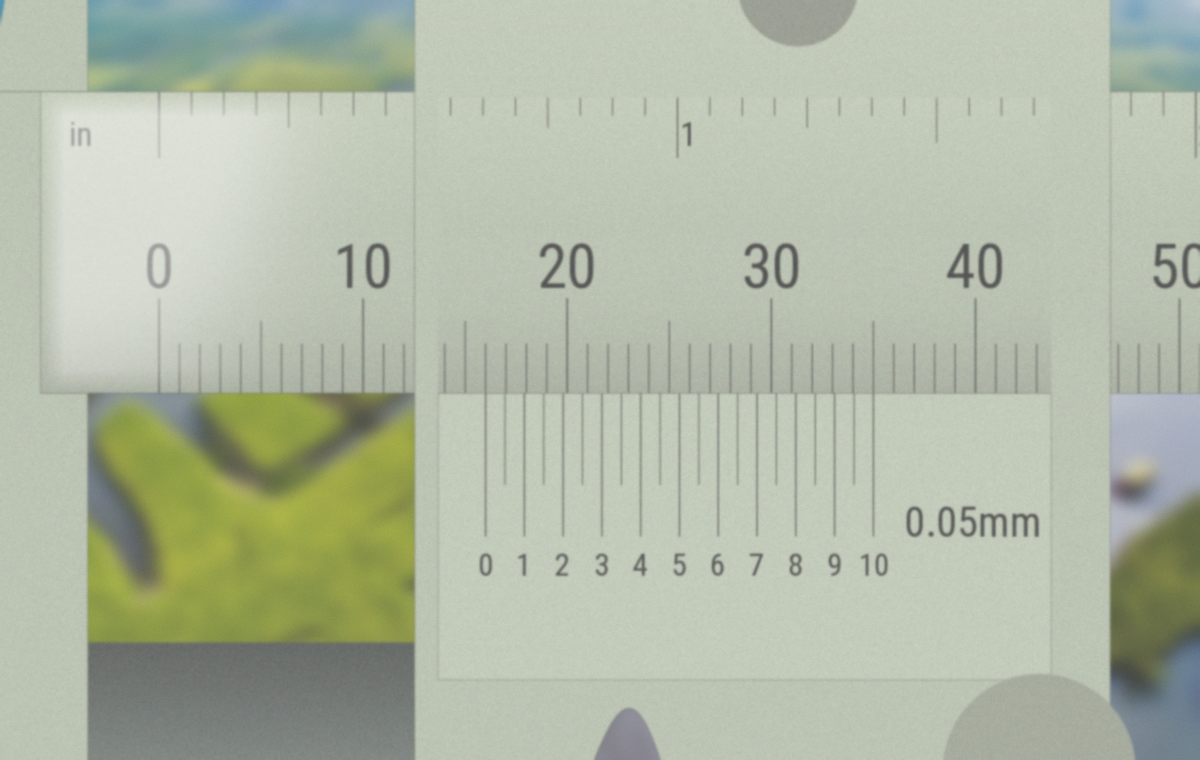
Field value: {"value": 16.0, "unit": "mm"}
